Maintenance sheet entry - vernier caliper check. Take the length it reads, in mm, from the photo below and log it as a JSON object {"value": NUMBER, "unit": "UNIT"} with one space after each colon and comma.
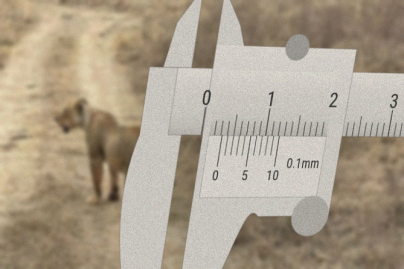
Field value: {"value": 3.2, "unit": "mm"}
